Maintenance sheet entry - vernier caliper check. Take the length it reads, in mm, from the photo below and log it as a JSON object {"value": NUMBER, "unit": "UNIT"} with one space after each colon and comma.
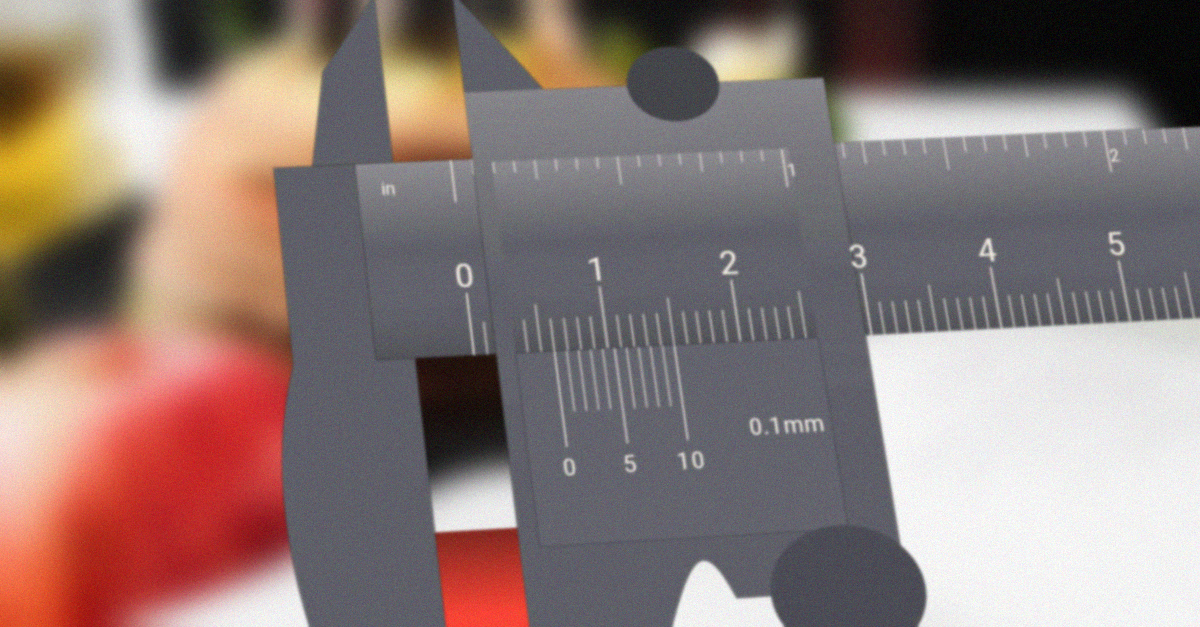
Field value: {"value": 6.0, "unit": "mm"}
